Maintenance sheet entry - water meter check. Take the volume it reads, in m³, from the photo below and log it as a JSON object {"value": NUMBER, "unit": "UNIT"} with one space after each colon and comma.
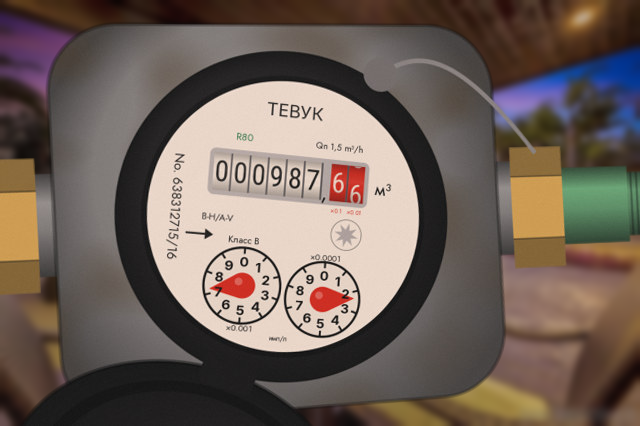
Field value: {"value": 987.6572, "unit": "m³"}
